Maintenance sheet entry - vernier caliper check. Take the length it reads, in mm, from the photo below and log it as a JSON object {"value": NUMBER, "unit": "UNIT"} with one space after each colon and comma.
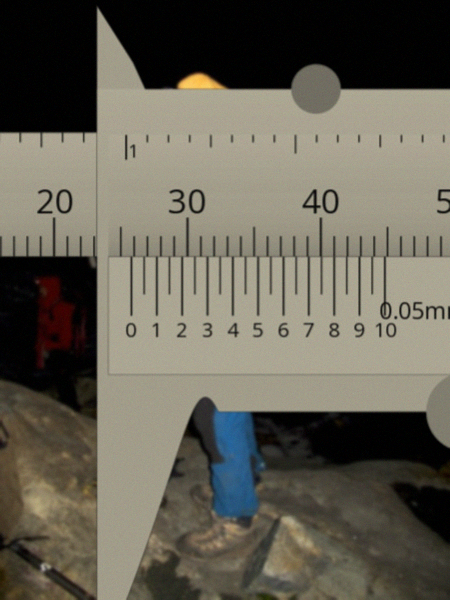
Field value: {"value": 25.8, "unit": "mm"}
